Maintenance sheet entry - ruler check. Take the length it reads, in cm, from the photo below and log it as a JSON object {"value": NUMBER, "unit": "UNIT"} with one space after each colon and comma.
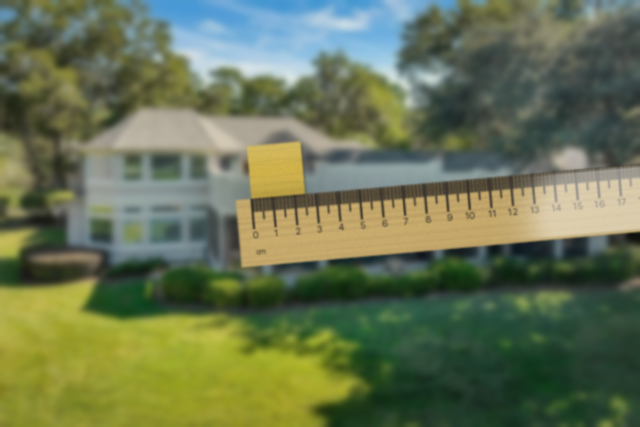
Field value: {"value": 2.5, "unit": "cm"}
